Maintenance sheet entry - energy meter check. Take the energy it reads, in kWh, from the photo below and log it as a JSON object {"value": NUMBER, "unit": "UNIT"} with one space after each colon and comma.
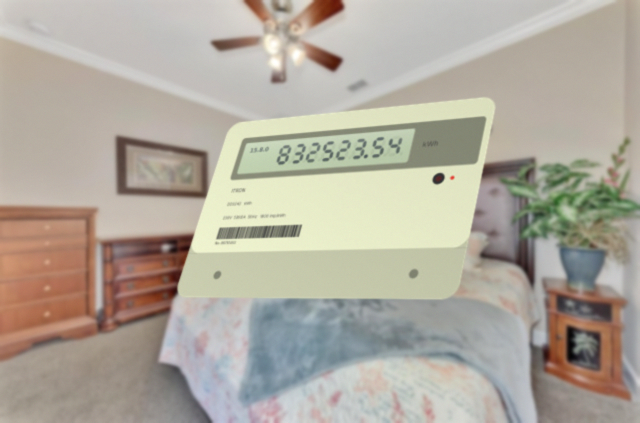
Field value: {"value": 832523.54, "unit": "kWh"}
